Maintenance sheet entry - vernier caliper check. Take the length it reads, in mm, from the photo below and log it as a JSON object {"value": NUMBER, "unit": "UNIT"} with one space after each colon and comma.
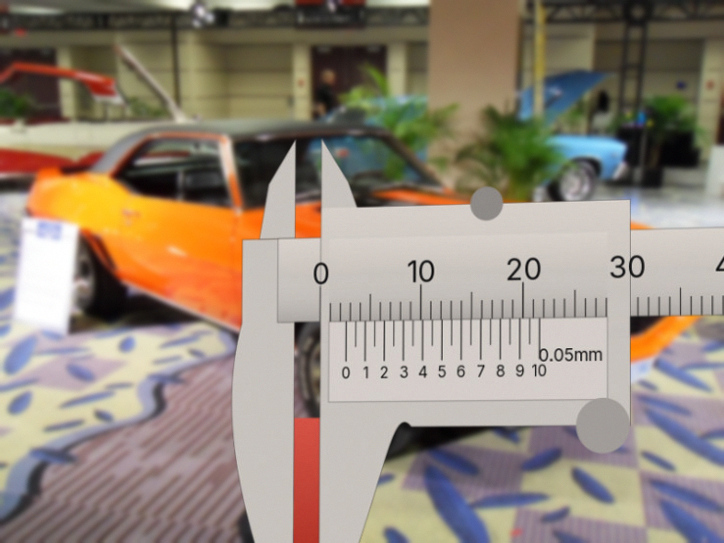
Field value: {"value": 2.6, "unit": "mm"}
